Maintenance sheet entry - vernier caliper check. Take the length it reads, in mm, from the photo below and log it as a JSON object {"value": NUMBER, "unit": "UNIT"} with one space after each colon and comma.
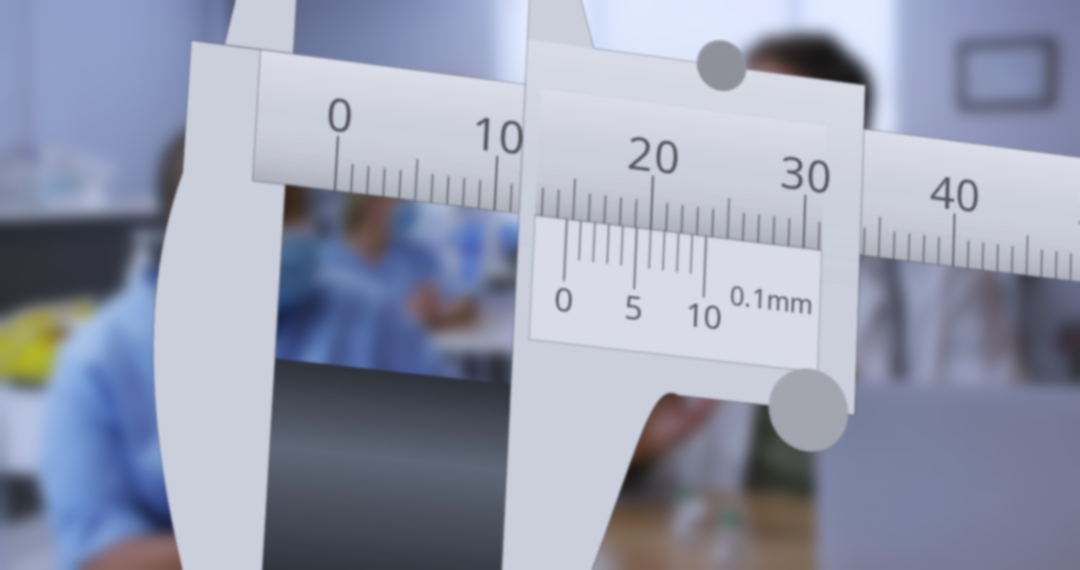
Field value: {"value": 14.6, "unit": "mm"}
